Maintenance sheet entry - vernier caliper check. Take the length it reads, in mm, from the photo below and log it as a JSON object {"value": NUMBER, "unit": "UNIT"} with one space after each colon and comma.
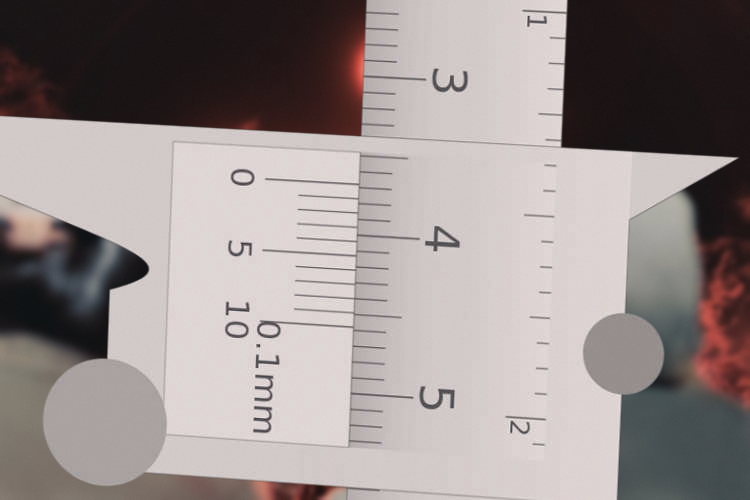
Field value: {"value": 36.8, "unit": "mm"}
